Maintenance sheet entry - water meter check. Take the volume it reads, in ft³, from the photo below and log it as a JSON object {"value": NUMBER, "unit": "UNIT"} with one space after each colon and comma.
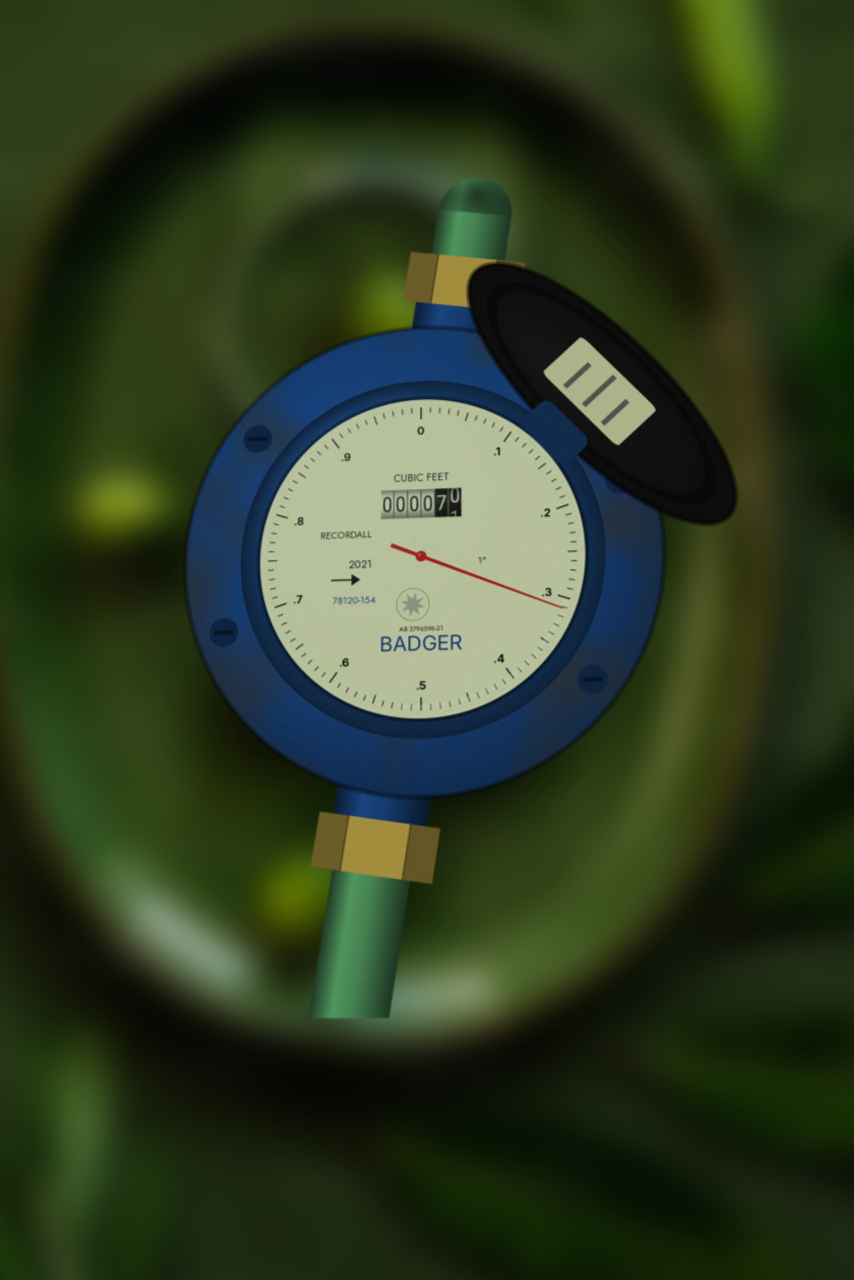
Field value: {"value": 70.31, "unit": "ft³"}
